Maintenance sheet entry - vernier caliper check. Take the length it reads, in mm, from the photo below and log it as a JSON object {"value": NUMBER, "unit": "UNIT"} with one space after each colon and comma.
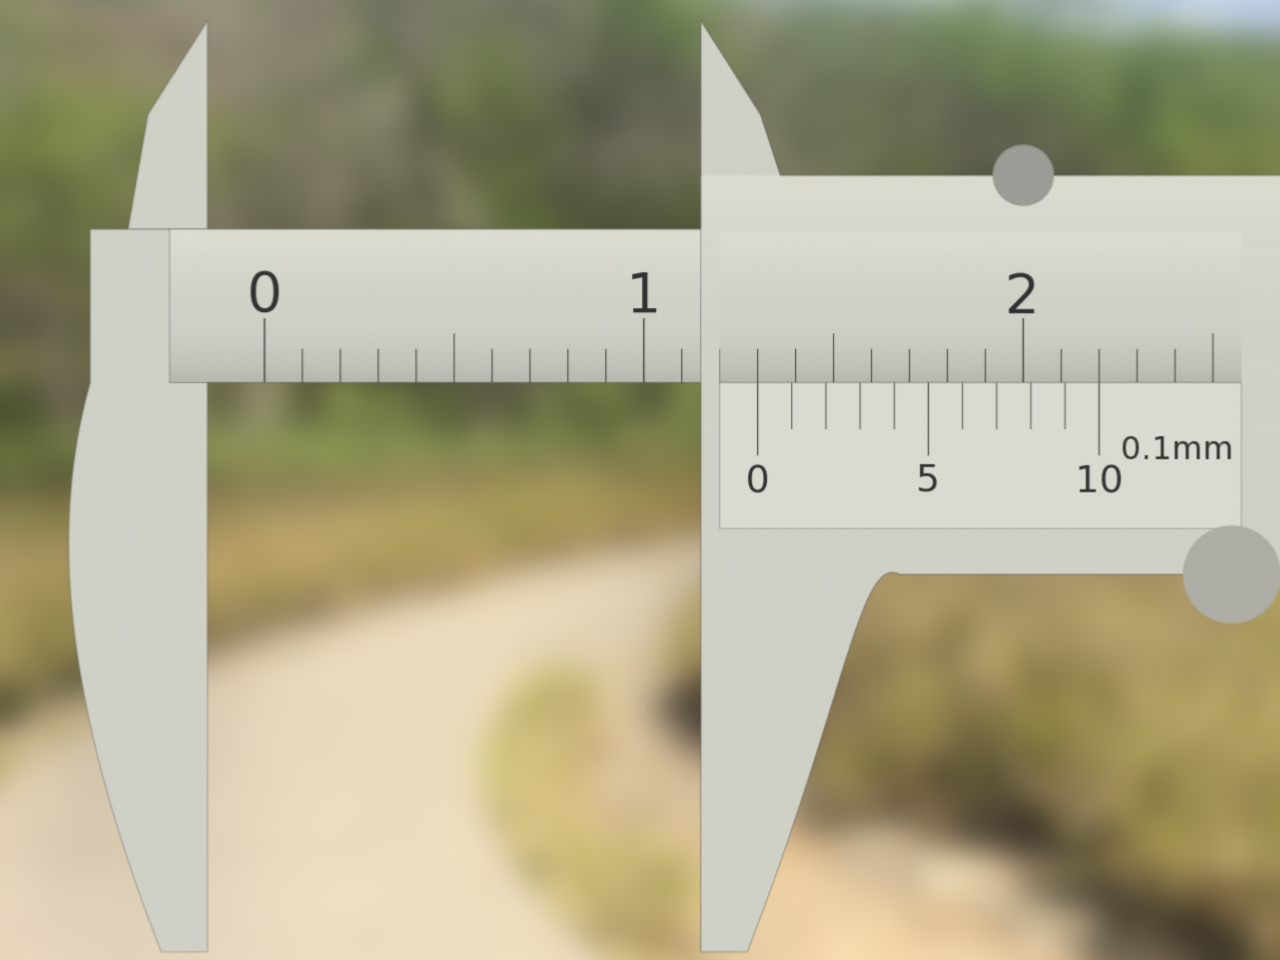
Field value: {"value": 13.0, "unit": "mm"}
